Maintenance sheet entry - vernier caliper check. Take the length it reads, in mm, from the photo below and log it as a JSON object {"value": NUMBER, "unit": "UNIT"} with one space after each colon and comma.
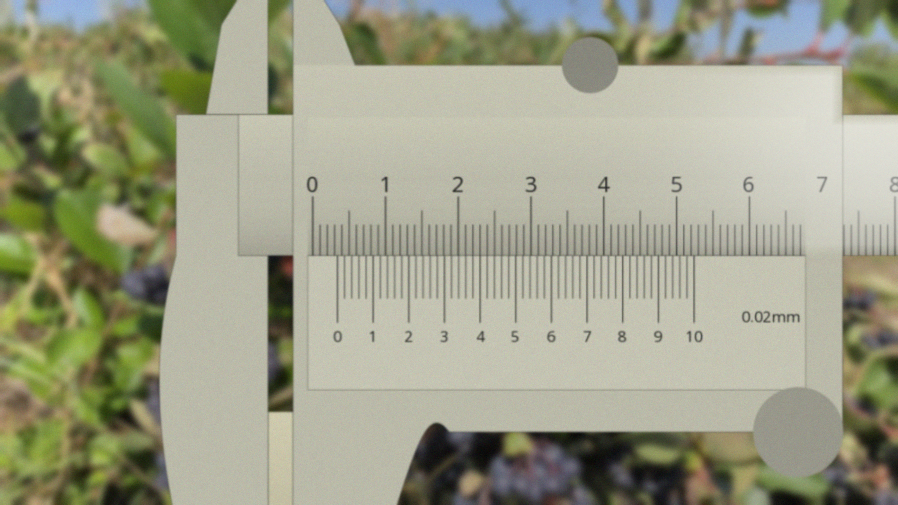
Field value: {"value": 3.4, "unit": "mm"}
